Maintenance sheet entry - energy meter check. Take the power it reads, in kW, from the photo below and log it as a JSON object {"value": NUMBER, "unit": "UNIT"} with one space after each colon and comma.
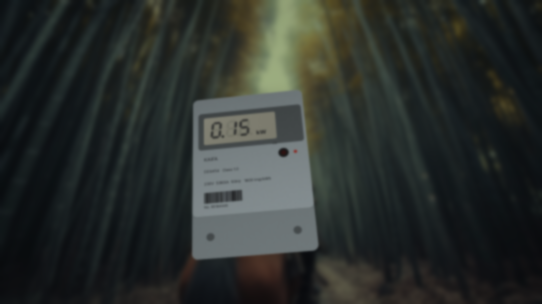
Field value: {"value": 0.15, "unit": "kW"}
